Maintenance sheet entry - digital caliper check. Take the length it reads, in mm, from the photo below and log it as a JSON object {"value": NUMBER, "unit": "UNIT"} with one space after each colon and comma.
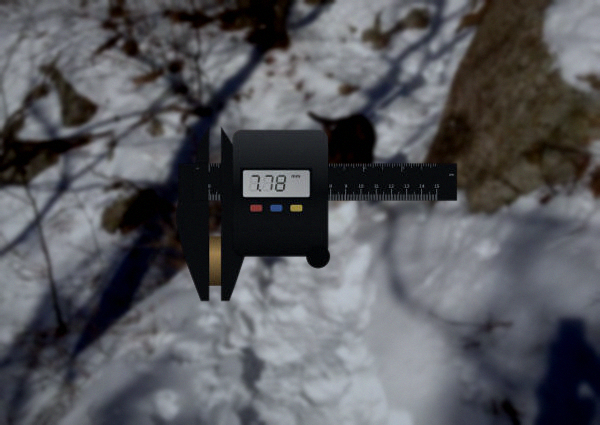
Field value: {"value": 7.78, "unit": "mm"}
